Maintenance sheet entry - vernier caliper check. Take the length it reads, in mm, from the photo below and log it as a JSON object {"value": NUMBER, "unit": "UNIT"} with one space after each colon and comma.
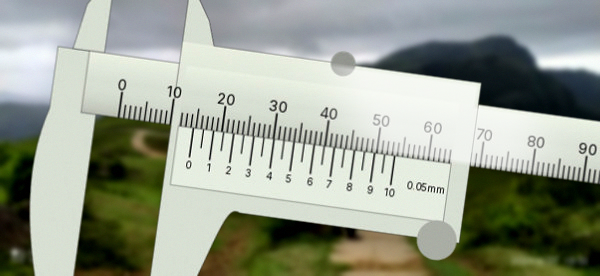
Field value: {"value": 14.5, "unit": "mm"}
